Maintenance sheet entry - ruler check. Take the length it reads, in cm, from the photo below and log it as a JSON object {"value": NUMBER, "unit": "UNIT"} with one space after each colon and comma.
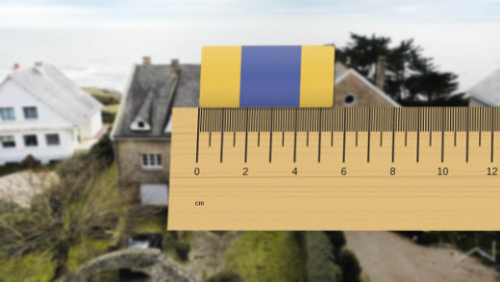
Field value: {"value": 5.5, "unit": "cm"}
